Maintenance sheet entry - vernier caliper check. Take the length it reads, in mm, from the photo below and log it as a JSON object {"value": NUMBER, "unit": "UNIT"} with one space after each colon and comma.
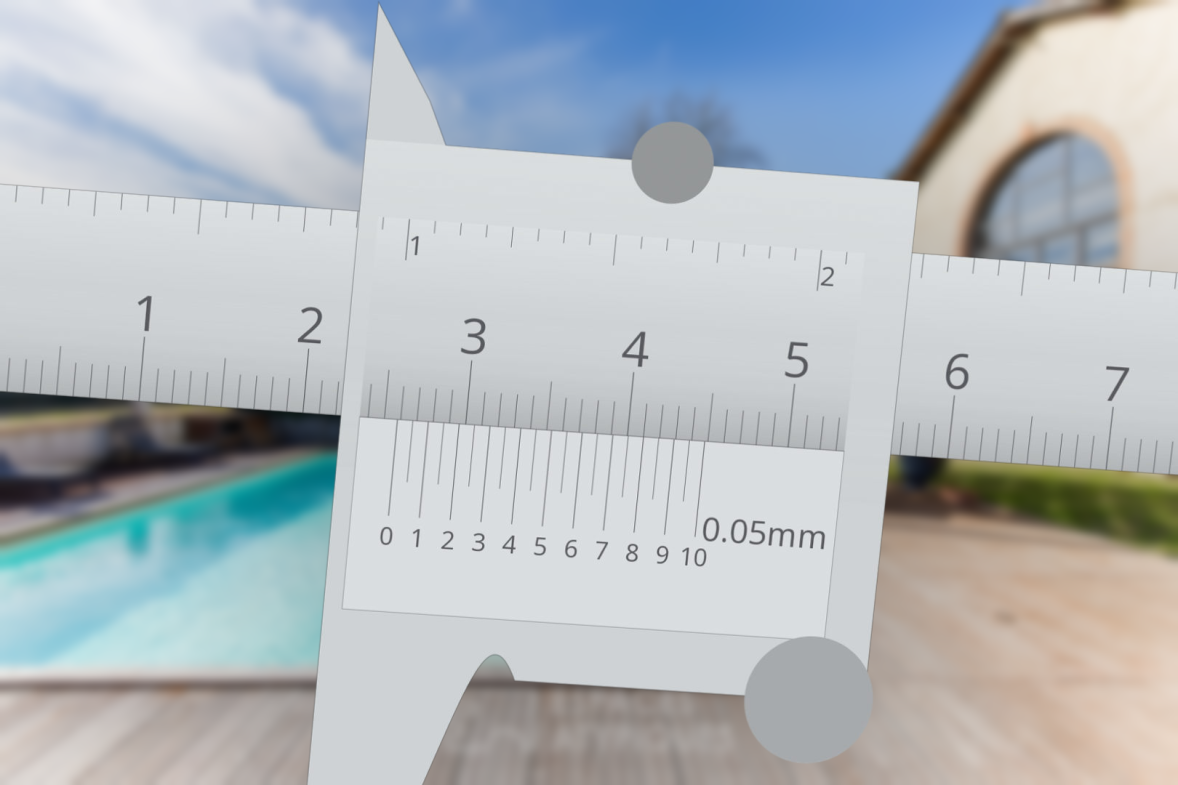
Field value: {"value": 25.8, "unit": "mm"}
